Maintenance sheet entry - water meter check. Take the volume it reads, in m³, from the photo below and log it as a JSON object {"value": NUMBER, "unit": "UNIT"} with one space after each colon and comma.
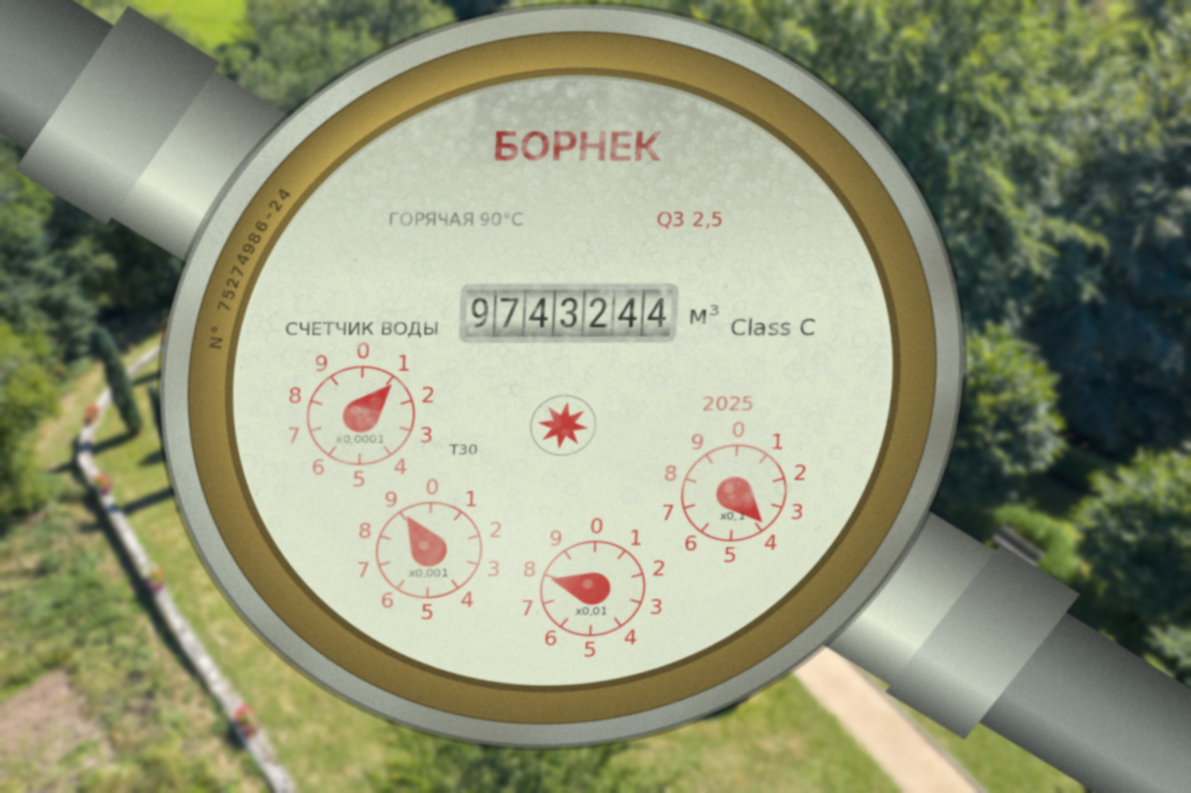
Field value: {"value": 9743244.3791, "unit": "m³"}
